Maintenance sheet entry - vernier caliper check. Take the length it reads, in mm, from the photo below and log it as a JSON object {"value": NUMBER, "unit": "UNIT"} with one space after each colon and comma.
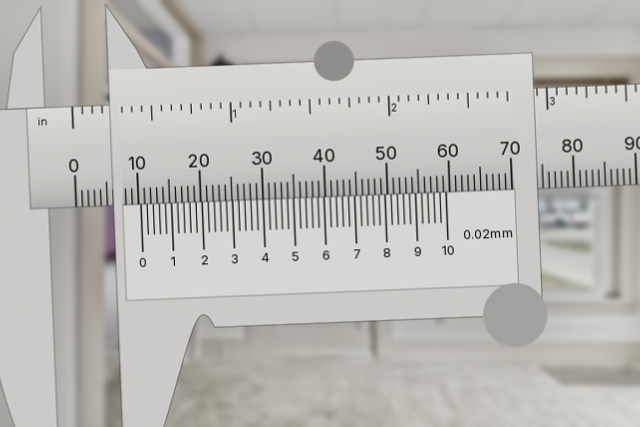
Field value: {"value": 10.4, "unit": "mm"}
